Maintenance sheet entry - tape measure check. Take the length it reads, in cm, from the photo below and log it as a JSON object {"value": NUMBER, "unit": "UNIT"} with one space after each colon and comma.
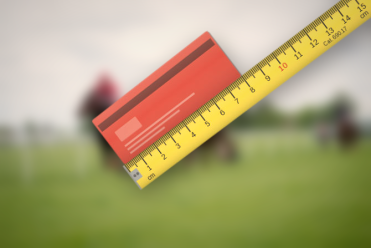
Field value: {"value": 8, "unit": "cm"}
